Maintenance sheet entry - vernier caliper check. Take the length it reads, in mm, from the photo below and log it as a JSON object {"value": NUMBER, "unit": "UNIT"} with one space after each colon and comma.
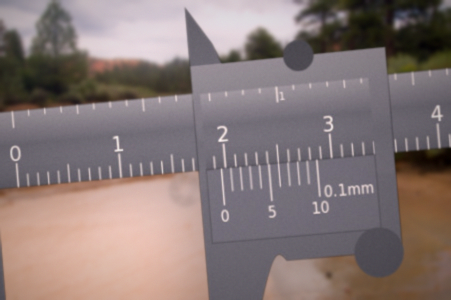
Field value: {"value": 19.6, "unit": "mm"}
